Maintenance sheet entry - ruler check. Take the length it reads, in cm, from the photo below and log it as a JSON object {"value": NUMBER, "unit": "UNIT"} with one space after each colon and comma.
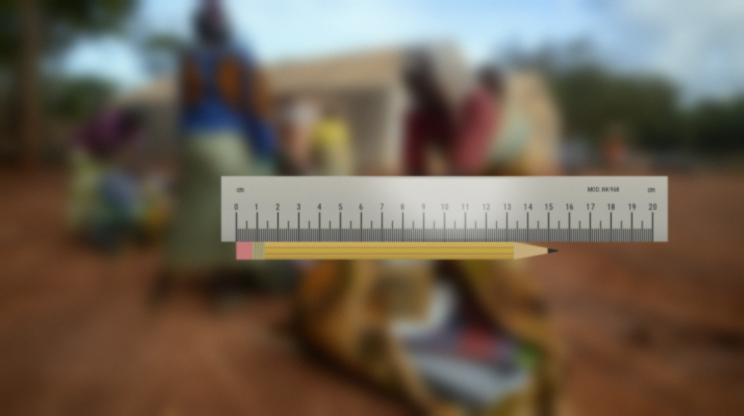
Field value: {"value": 15.5, "unit": "cm"}
